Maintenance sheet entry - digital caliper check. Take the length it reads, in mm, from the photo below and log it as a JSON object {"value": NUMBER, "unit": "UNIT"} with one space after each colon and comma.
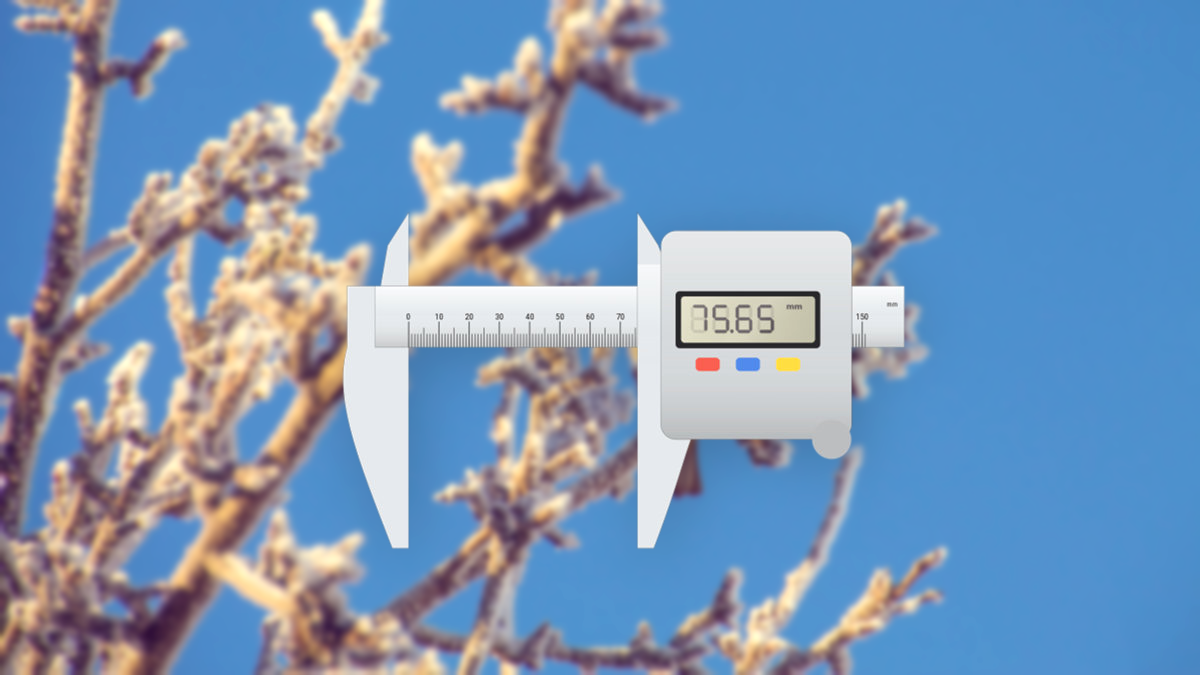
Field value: {"value": 75.65, "unit": "mm"}
